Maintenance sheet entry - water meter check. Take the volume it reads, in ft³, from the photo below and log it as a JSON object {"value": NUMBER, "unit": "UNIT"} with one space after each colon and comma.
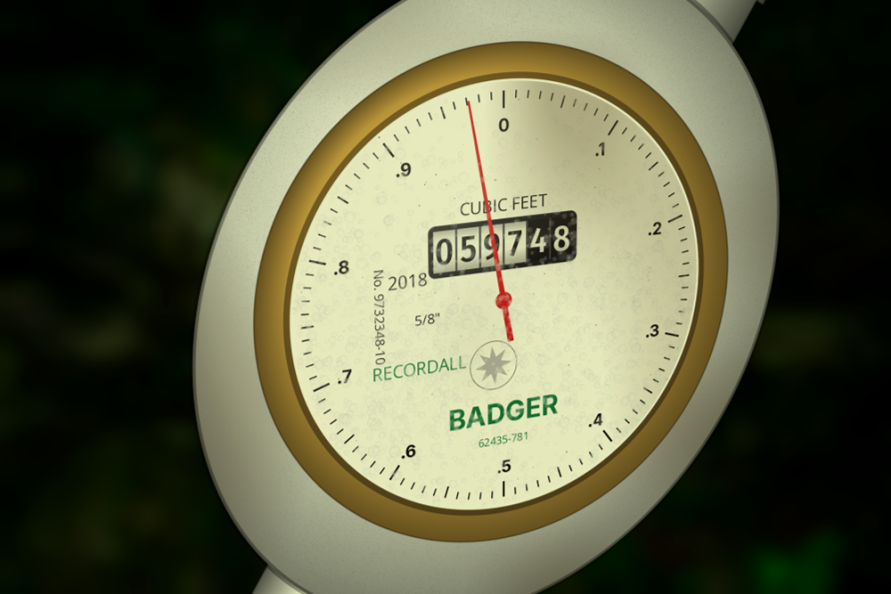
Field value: {"value": 59747.97, "unit": "ft³"}
